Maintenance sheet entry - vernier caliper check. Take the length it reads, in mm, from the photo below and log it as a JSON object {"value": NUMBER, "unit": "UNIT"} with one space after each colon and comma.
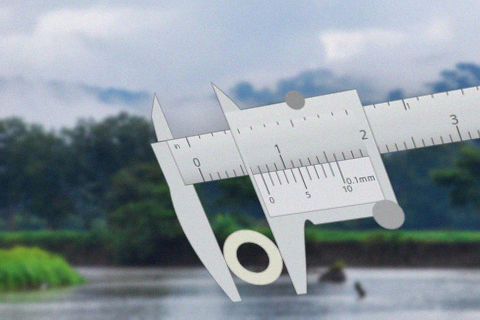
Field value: {"value": 7.0, "unit": "mm"}
